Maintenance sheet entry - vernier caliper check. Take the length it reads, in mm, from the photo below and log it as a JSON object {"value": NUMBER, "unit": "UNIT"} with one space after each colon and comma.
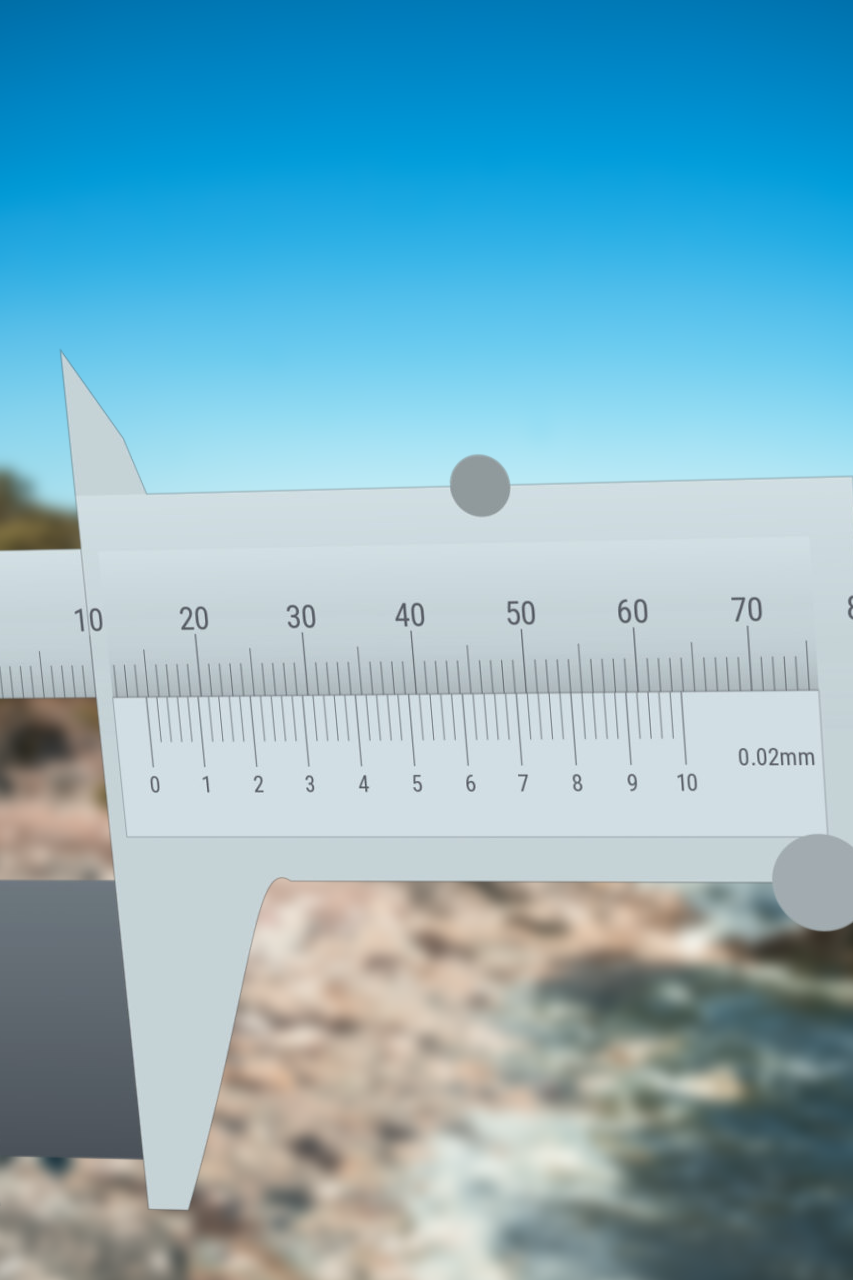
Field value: {"value": 14.8, "unit": "mm"}
